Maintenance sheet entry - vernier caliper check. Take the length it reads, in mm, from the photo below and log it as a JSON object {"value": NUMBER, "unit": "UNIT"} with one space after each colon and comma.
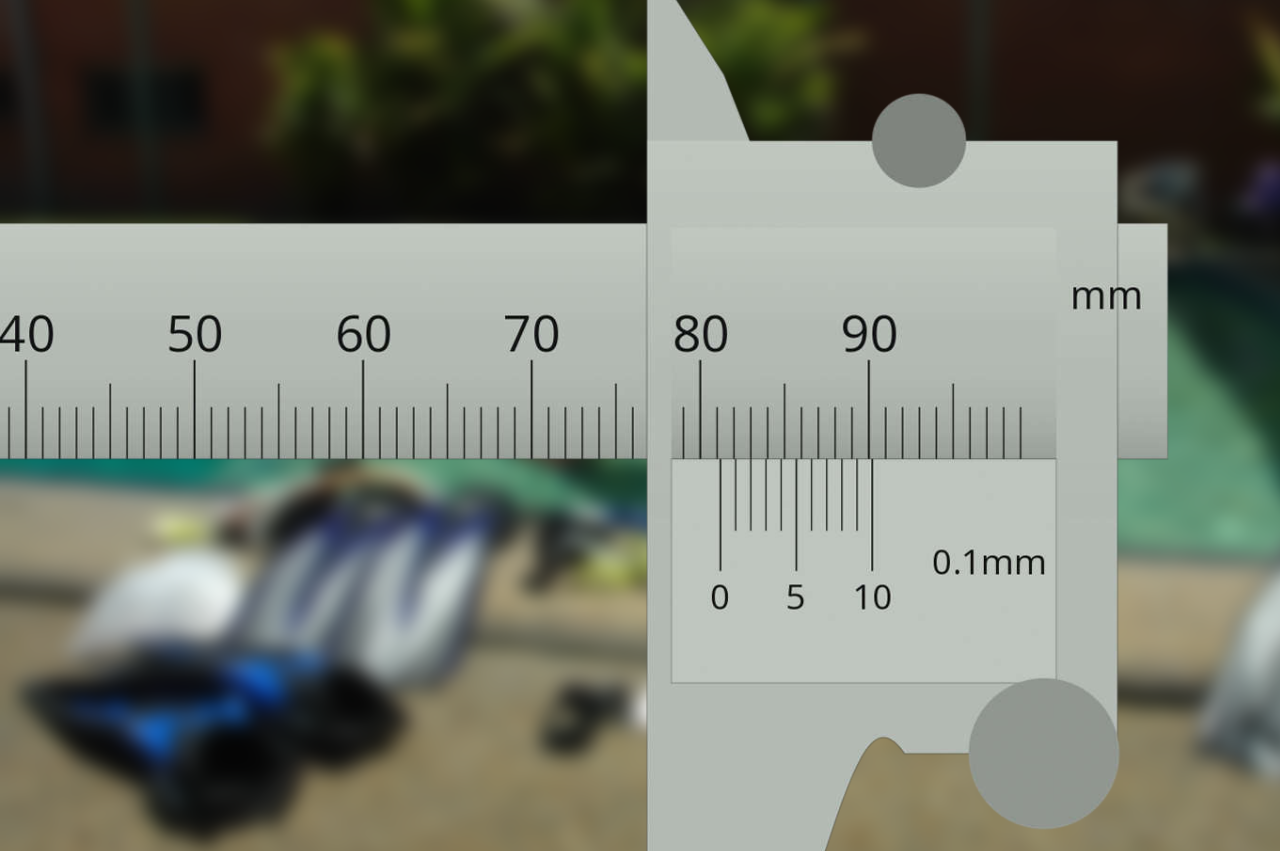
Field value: {"value": 81.2, "unit": "mm"}
